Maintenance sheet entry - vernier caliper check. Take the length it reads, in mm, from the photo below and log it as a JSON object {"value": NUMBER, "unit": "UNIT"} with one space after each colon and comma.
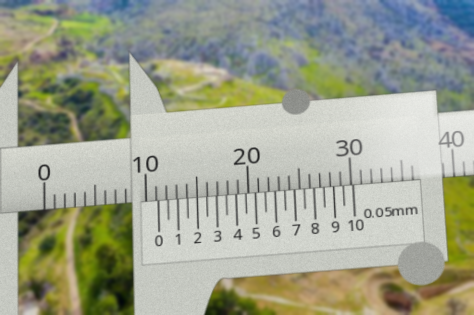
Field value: {"value": 11.2, "unit": "mm"}
